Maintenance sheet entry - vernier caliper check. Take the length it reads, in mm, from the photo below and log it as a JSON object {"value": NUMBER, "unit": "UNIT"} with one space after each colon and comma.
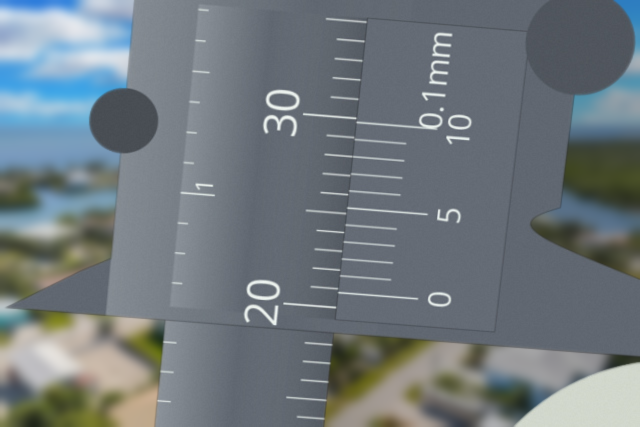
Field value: {"value": 20.8, "unit": "mm"}
